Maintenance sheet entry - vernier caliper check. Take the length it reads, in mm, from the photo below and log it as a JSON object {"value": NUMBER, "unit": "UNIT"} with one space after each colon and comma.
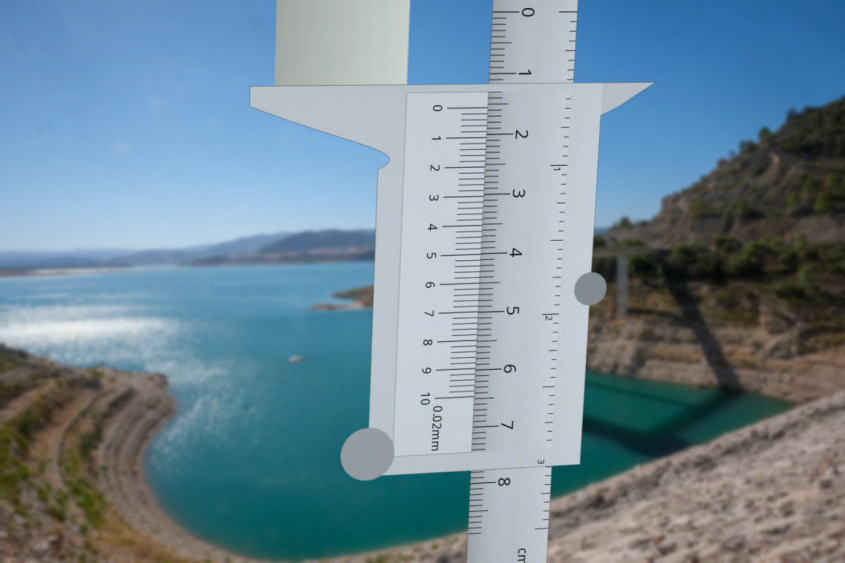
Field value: {"value": 15.6, "unit": "mm"}
